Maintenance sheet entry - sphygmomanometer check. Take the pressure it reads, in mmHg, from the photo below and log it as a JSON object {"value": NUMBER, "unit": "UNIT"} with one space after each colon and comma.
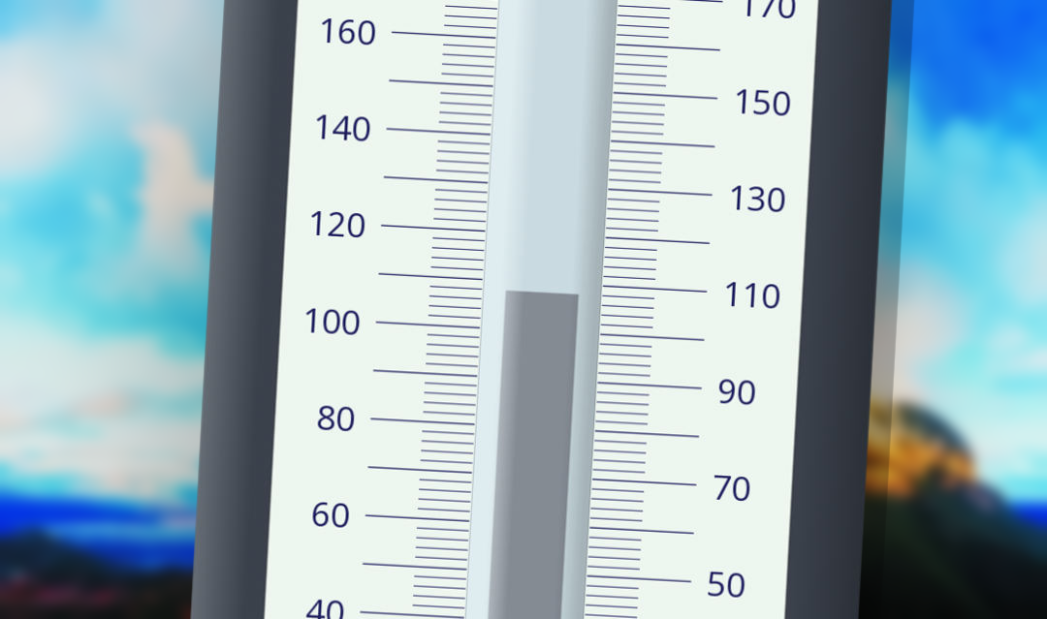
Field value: {"value": 108, "unit": "mmHg"}
